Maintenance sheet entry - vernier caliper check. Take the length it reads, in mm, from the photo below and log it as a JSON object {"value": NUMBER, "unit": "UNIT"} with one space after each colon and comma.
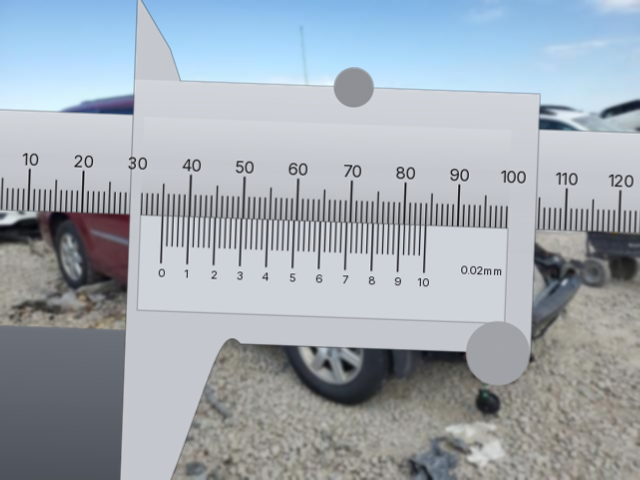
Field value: {"value": 35.0, "unit": "mm"}
